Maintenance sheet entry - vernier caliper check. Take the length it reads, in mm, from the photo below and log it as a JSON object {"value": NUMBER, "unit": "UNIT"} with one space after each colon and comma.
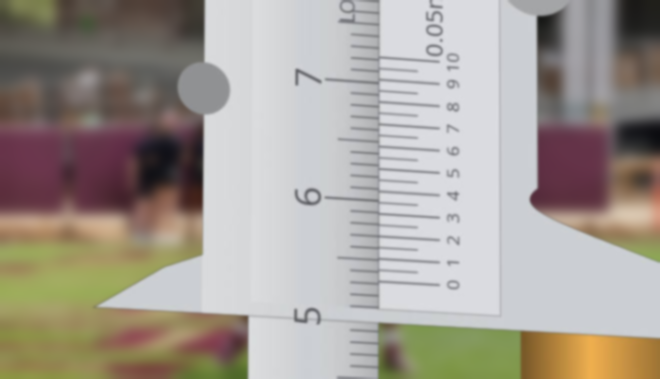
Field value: {"value": 53.2, "unit": "mm"}
